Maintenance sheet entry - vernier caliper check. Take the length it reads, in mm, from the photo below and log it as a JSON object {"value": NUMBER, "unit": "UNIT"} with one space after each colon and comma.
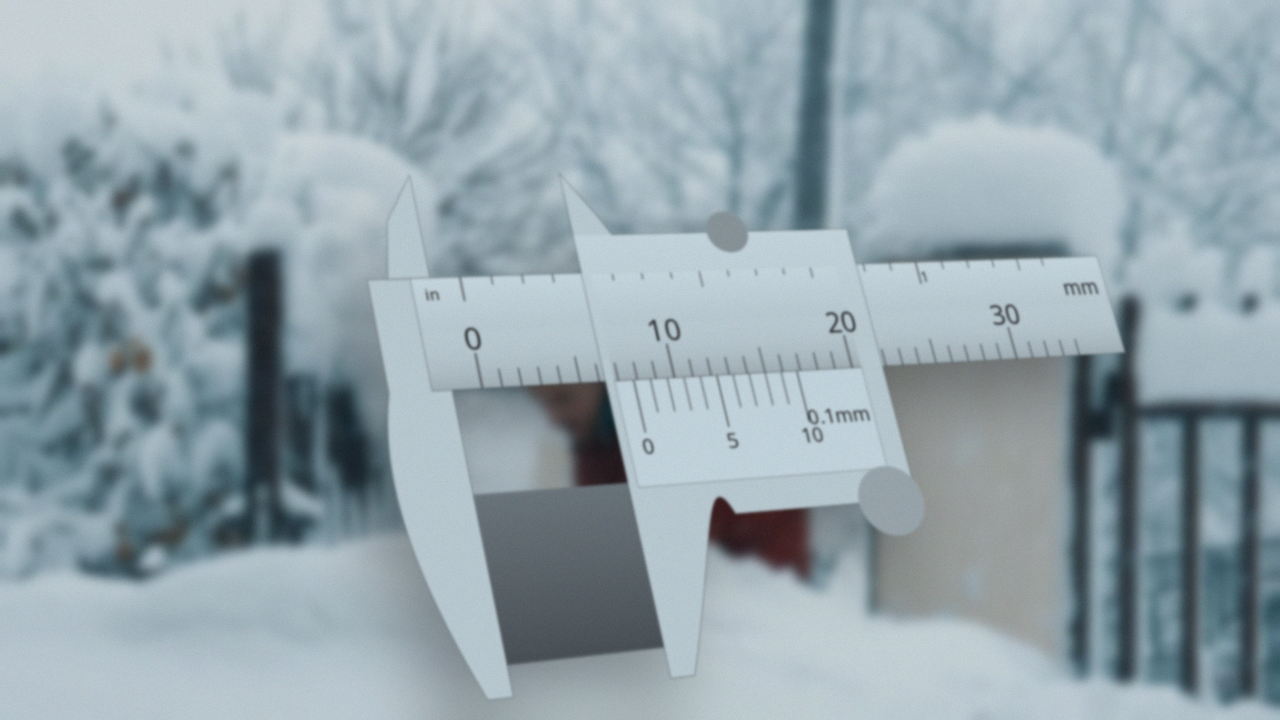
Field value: {"value": 7.8, "unit": "mm"}
